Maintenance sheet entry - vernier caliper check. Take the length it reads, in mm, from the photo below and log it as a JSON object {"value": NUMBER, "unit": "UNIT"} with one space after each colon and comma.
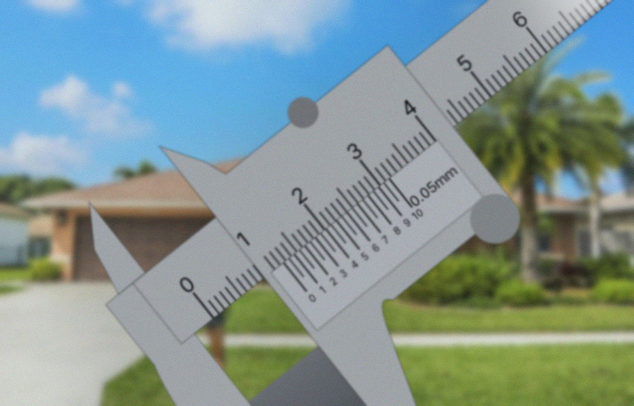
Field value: {"value": 12.6, "unit": "mm"}
